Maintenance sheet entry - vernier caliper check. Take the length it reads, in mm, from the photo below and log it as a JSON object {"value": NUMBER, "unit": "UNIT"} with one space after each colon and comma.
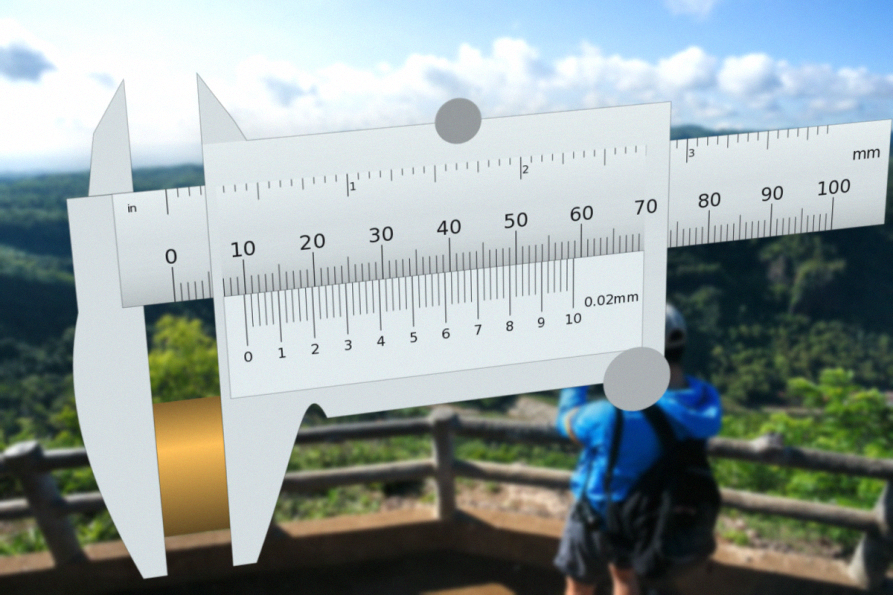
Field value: {"value": 9.8, "unit": "mm"}
